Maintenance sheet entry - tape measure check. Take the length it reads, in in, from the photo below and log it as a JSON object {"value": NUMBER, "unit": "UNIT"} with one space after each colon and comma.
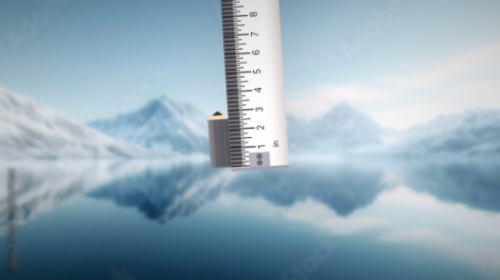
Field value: {"value": 3, "unit": "in"}
